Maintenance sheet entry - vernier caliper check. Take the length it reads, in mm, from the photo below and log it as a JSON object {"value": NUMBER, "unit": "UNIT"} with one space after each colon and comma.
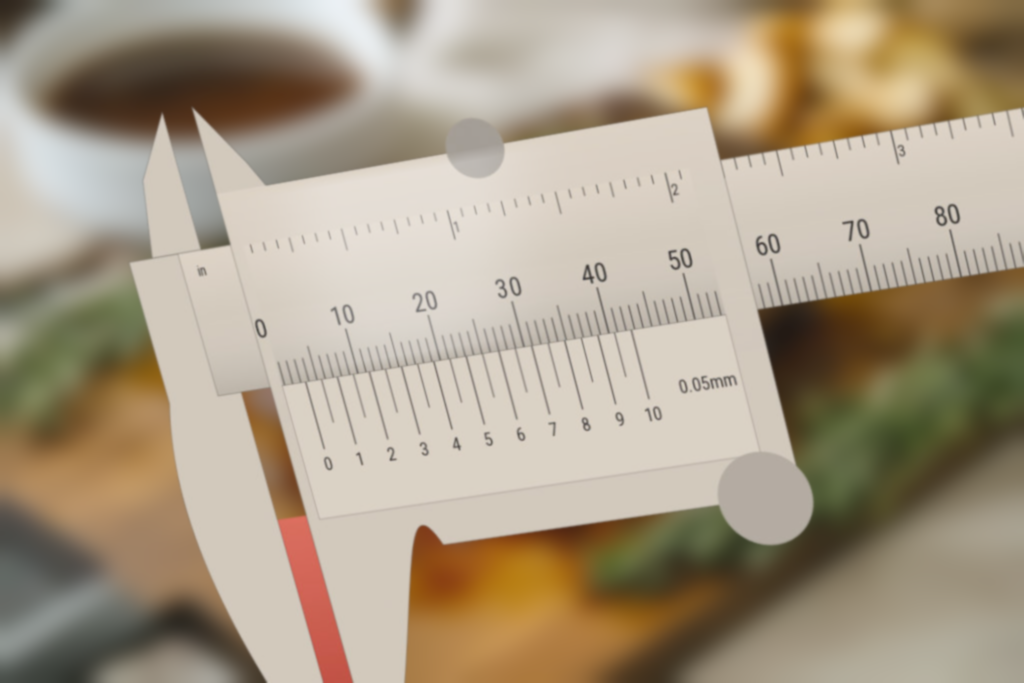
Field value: {"value": 3.6, "unit": "mm"}
